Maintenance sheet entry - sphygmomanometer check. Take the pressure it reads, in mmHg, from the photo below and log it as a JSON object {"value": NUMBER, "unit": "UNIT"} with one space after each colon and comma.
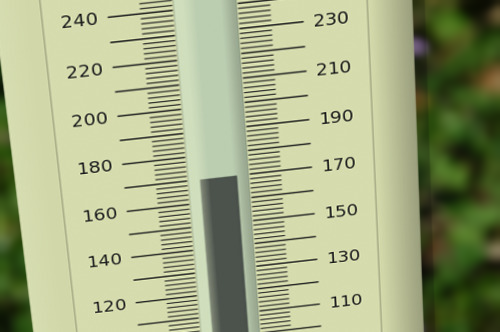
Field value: {"value": 170, "unit": "mmHg"}
